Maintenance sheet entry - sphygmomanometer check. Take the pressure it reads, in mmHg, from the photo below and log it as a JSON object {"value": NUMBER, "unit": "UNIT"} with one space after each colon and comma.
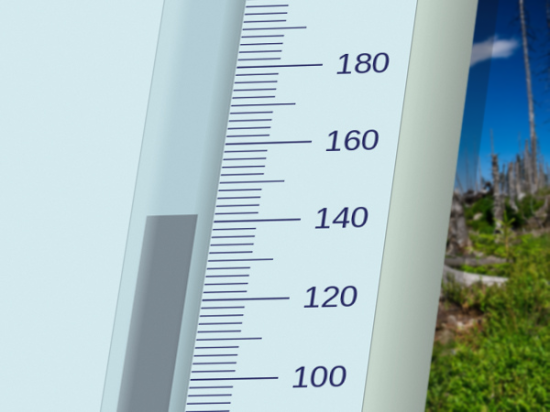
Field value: {"value": 142, "unit": "mmHg"}
